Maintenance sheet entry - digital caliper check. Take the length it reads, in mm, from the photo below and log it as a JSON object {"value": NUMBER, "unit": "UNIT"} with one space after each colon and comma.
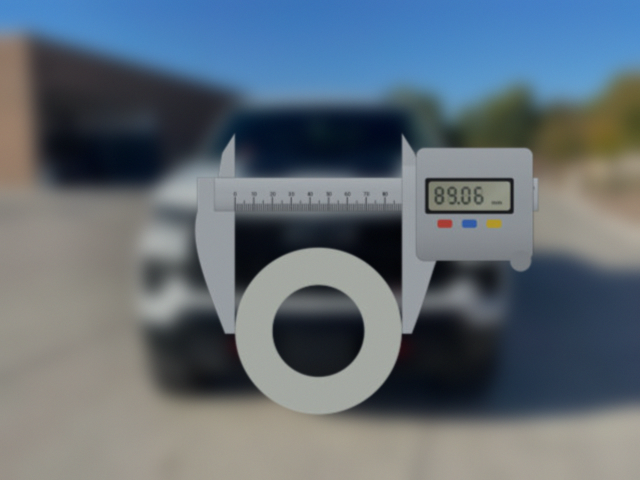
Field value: {"value": 89.06, "unit": "mm"}
